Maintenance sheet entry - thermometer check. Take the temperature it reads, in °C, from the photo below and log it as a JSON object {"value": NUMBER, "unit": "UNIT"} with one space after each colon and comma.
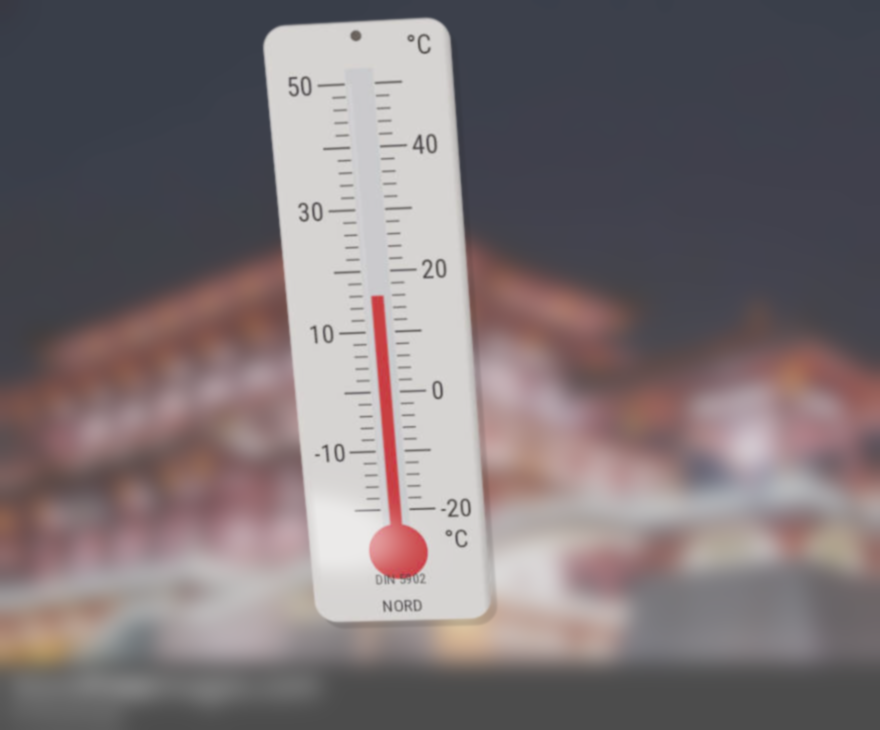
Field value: {"value": 16, "unit": "°C"}
